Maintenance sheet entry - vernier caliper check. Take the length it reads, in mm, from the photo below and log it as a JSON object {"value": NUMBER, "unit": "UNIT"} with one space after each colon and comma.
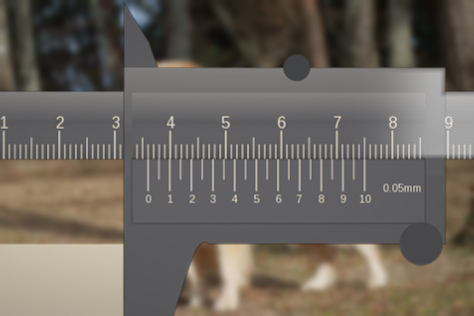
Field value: {"value": 36.0, "unit": "mm"}
